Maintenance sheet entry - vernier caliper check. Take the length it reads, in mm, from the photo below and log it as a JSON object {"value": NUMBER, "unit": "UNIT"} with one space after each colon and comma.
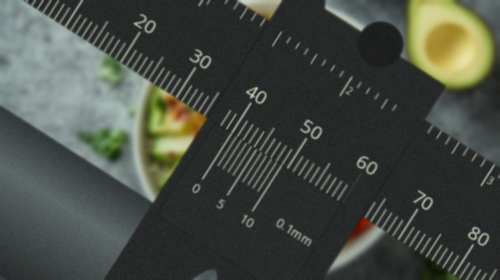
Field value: {"value": 40.0, "unit": "mm"}
